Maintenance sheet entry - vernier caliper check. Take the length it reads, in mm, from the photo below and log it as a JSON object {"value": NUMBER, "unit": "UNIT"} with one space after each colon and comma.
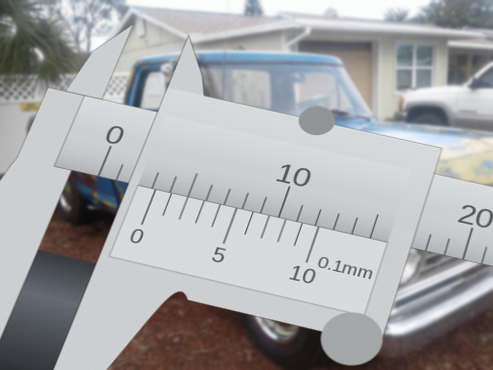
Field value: {"value": 3.2, "unit": "mm"}
